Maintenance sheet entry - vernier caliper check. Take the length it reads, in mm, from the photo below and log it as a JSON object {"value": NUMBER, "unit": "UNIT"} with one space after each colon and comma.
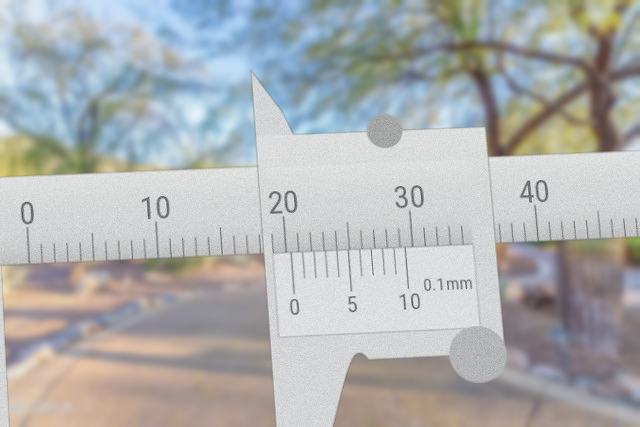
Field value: {"value": 20.4, "unit": "mm"}
